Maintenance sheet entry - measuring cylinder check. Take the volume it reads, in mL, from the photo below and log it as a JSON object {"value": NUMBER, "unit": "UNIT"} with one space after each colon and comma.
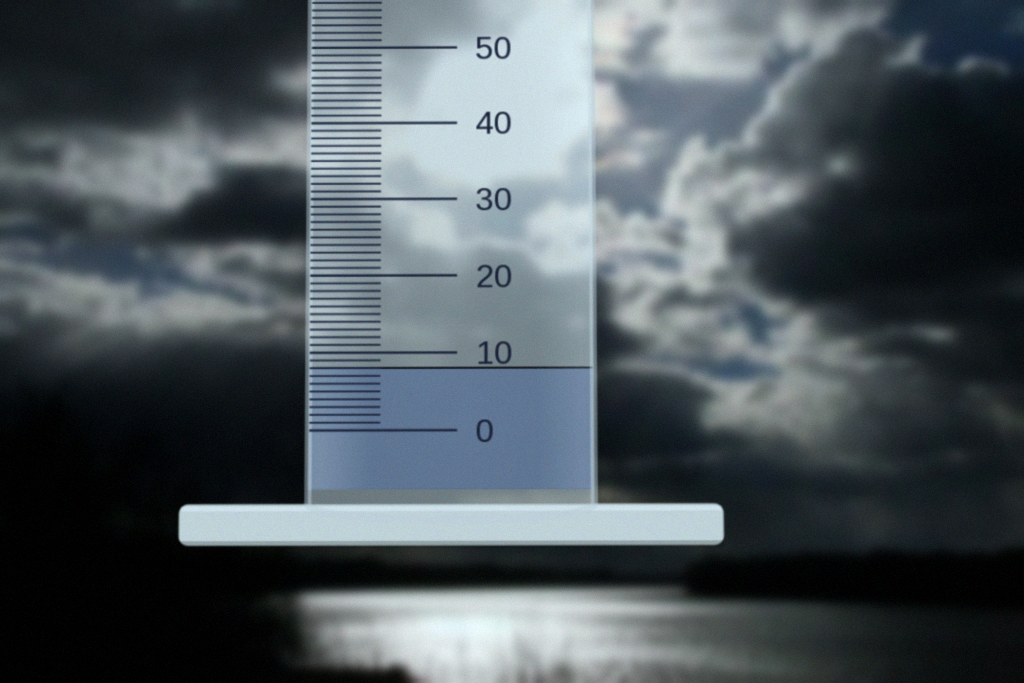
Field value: {"value": 8, "unit": "mL"}
